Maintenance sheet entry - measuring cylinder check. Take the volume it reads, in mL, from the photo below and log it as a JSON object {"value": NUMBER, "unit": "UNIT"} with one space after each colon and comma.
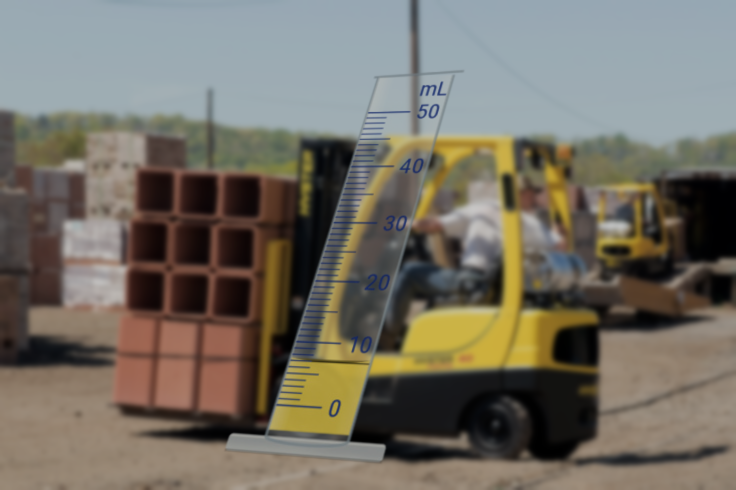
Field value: {"value": 7, "unit": "mL"}
